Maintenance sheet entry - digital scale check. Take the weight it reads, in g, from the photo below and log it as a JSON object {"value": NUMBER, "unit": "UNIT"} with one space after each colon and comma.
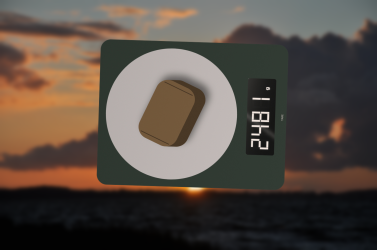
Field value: {"value": 2481, "unit": "g"}
